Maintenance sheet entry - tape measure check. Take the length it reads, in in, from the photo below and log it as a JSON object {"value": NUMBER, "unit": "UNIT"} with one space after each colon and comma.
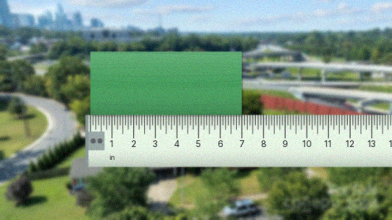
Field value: {"value": 7, "unit": "in"}
